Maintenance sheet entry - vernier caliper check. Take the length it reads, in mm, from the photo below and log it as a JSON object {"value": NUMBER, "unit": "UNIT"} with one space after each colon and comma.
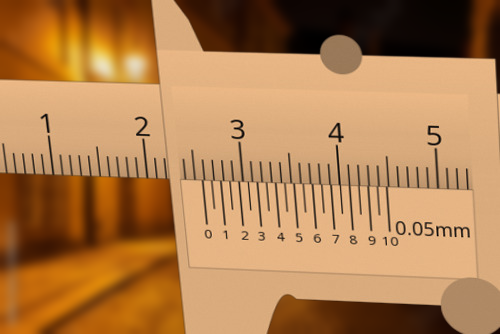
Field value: {"value": 25.8, "unit": "mm"}
